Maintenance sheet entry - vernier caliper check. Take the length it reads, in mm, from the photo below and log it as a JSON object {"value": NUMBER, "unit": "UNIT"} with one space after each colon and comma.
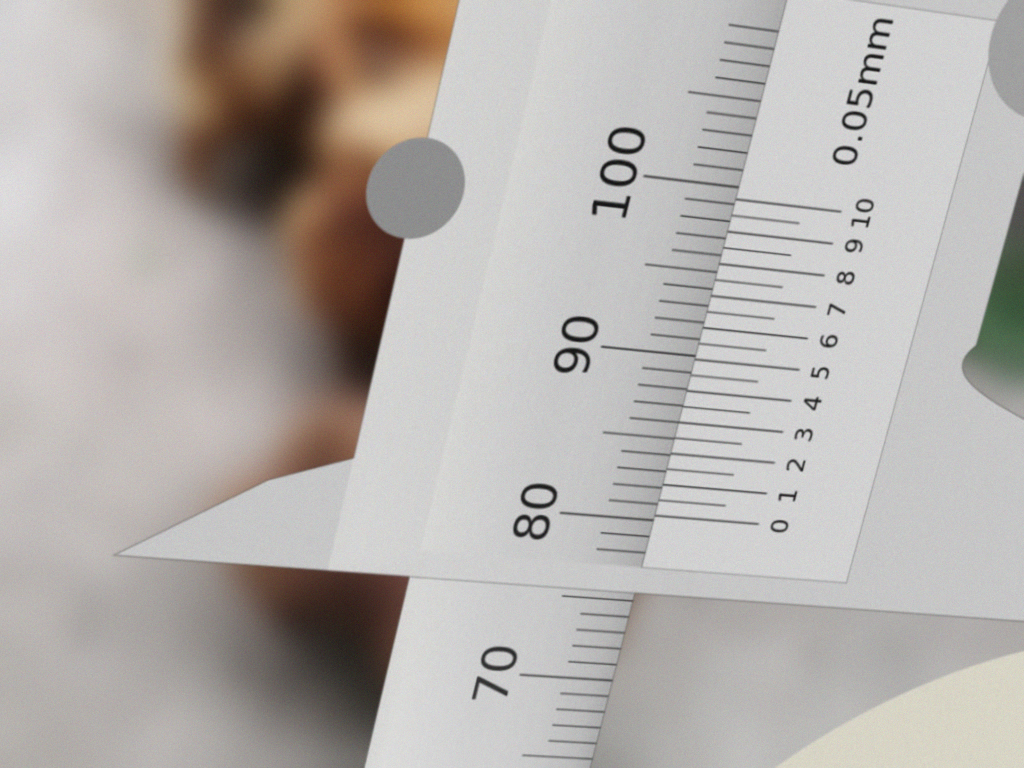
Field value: {"value": 80.3, "unit": "mm"}
